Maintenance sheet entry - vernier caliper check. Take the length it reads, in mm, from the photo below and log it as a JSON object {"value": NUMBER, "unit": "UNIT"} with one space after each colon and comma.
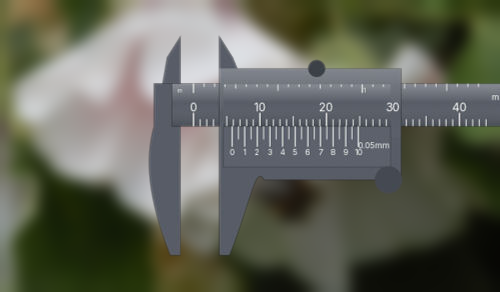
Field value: {"value": 5.8, "unit": "mm"}
